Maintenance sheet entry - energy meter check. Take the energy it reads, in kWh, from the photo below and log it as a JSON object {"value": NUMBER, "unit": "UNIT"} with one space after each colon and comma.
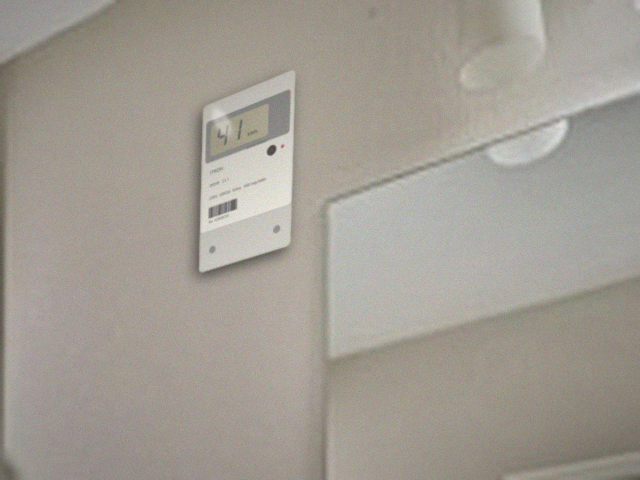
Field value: {"value": 41, "unit": "kWh"}
